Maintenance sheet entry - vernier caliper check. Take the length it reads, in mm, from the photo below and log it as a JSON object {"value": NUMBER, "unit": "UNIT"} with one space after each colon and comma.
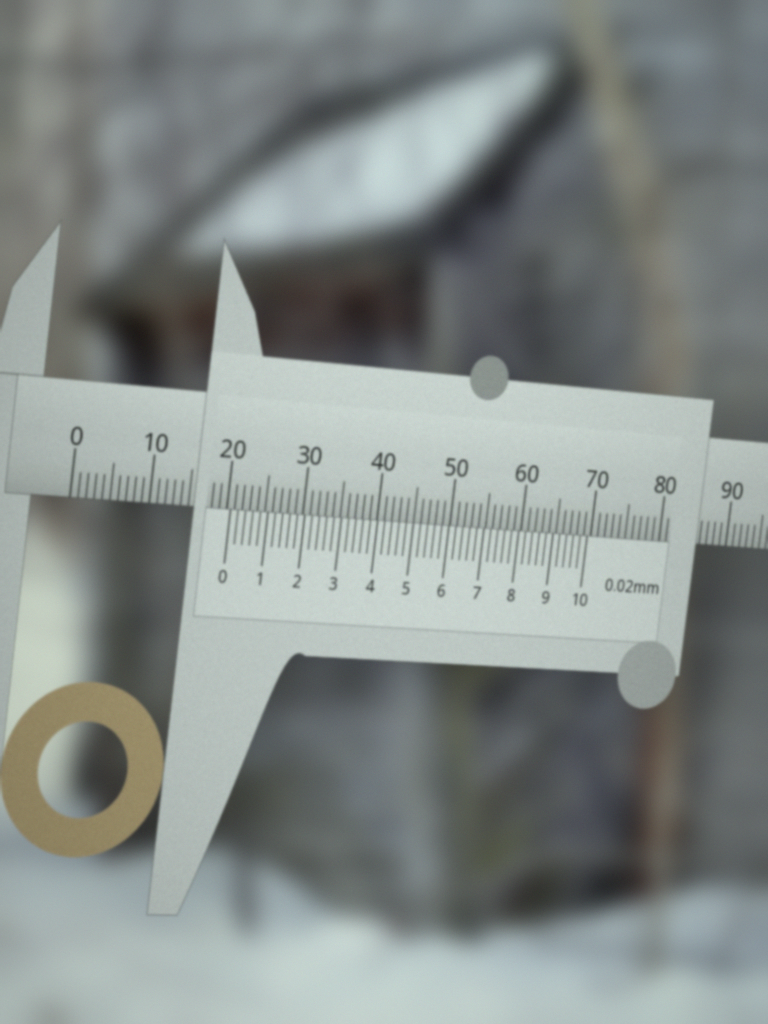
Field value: {"value": 20.5, "unit": "mm"}
